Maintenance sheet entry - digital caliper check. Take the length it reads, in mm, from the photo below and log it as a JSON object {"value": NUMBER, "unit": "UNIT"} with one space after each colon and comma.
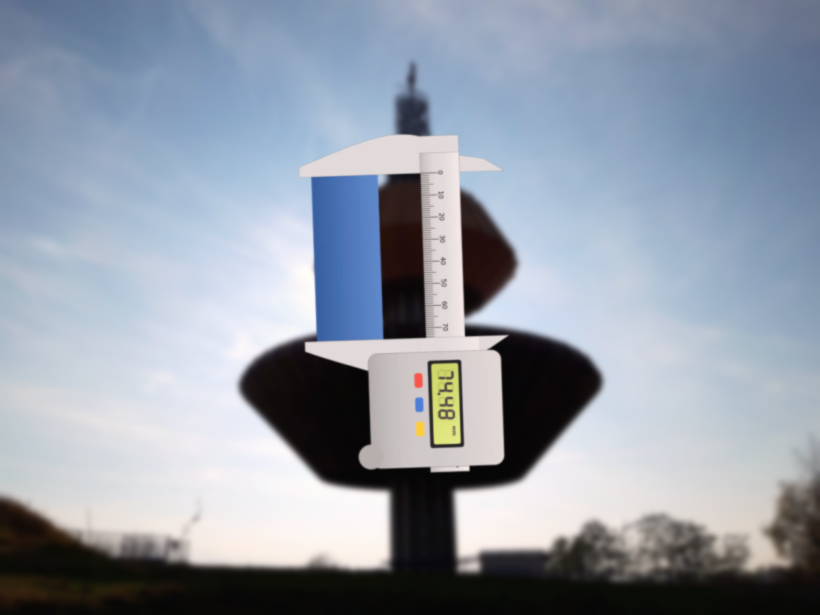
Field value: {"value": 74.48, "unit": "mm"}
